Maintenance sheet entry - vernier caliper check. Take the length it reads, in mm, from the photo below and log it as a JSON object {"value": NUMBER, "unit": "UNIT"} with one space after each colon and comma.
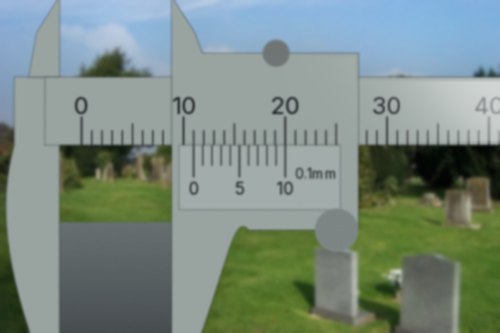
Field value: {"value": 11.0, "unit": "mm"}
